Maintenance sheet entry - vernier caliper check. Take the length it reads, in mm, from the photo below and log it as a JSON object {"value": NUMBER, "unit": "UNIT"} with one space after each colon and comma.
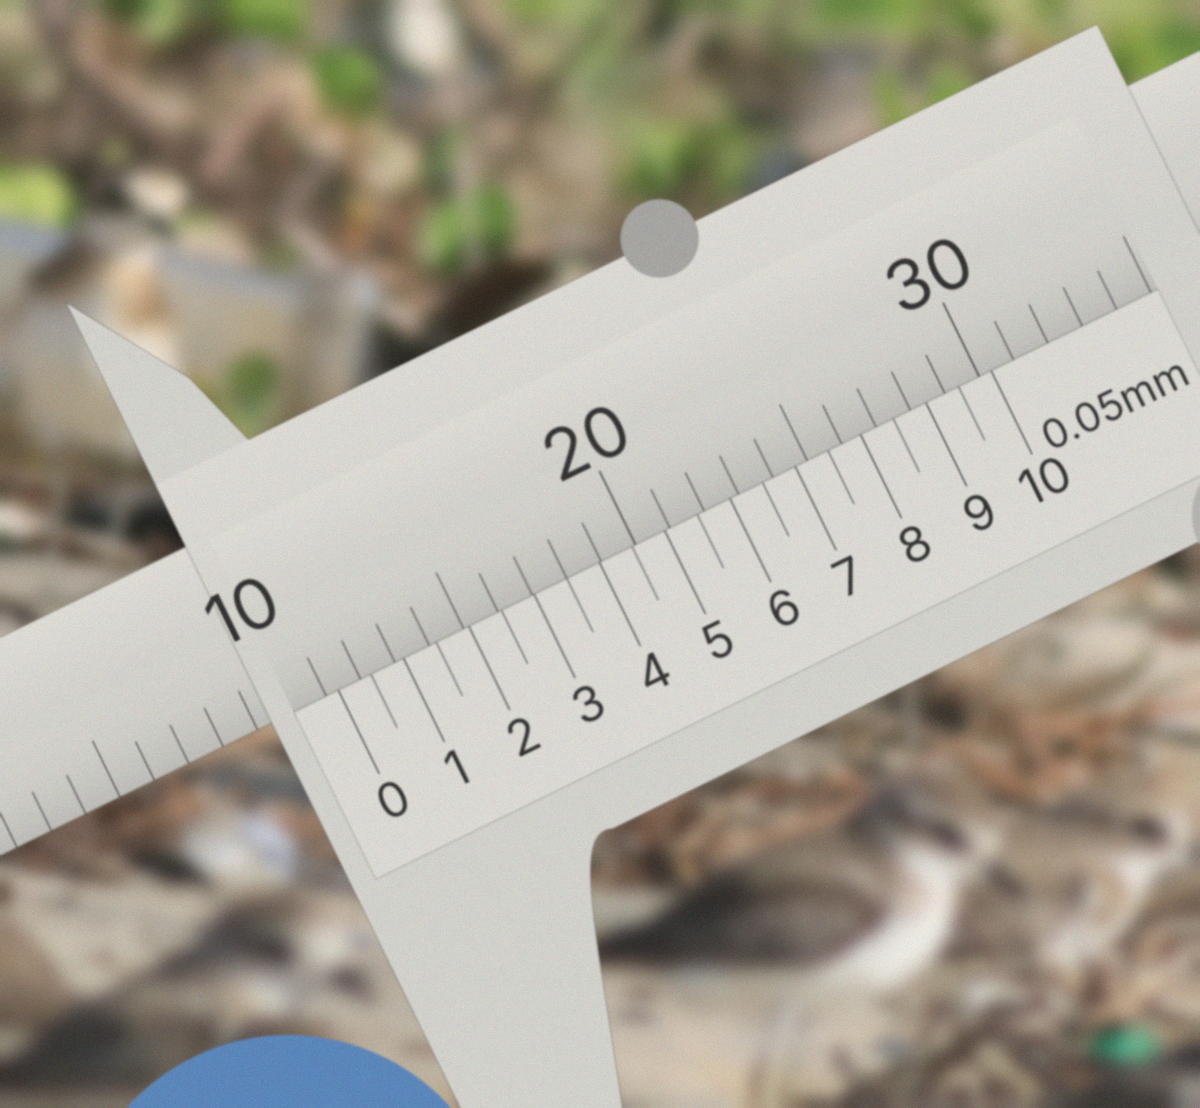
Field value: {"value": 11.35, "unit": "mm"}
